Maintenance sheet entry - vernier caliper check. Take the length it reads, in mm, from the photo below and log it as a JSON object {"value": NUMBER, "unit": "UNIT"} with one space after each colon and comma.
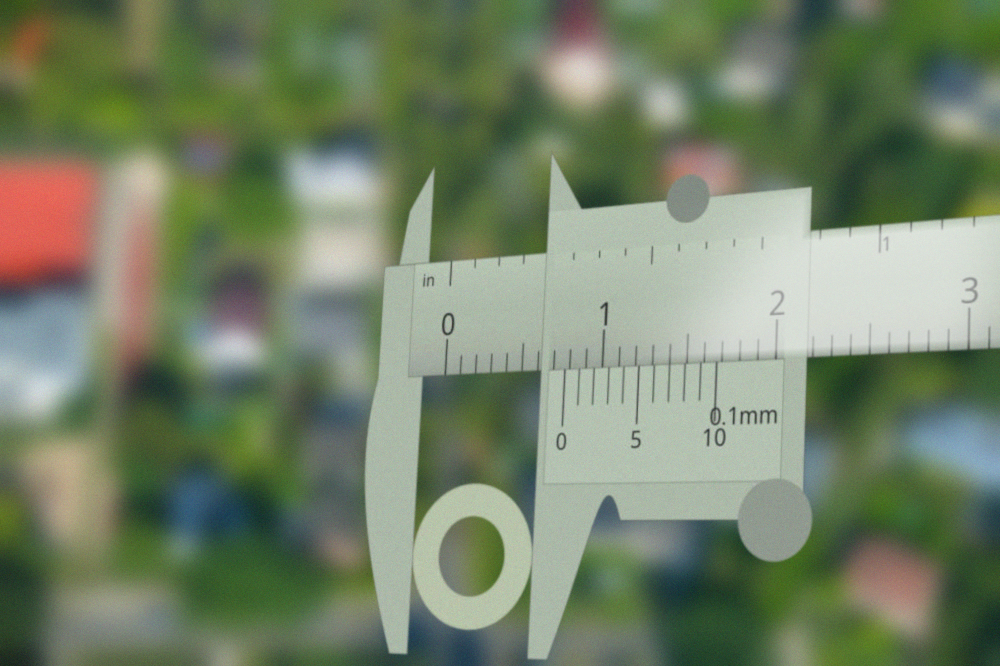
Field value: {"value": 7.7, "unit": "mm"}
